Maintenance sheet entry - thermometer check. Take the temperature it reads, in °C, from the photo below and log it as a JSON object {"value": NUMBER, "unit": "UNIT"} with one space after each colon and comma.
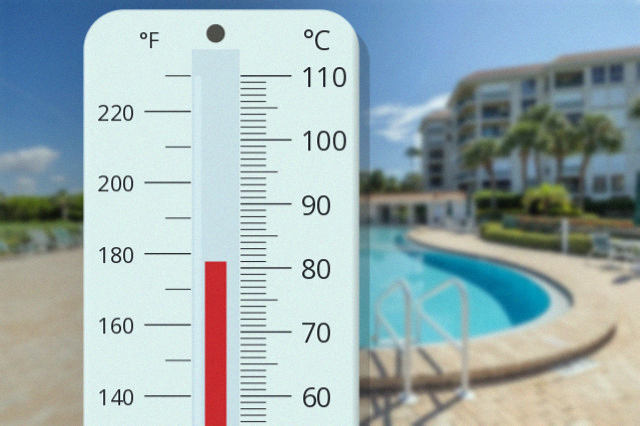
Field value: {"value": 81, "unit": "°C"}
